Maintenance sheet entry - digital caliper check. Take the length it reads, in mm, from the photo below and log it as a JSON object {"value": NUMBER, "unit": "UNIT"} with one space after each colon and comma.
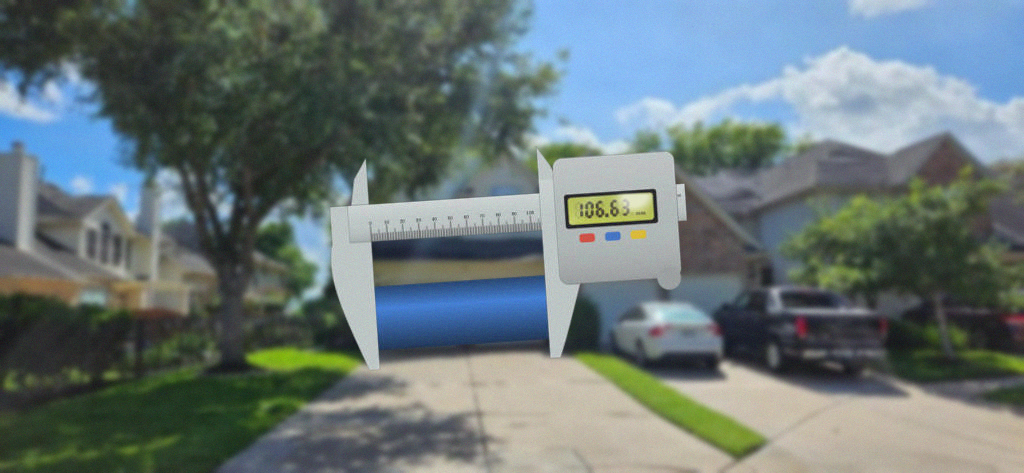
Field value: {"value": 106.63, "unit": "mm"}
